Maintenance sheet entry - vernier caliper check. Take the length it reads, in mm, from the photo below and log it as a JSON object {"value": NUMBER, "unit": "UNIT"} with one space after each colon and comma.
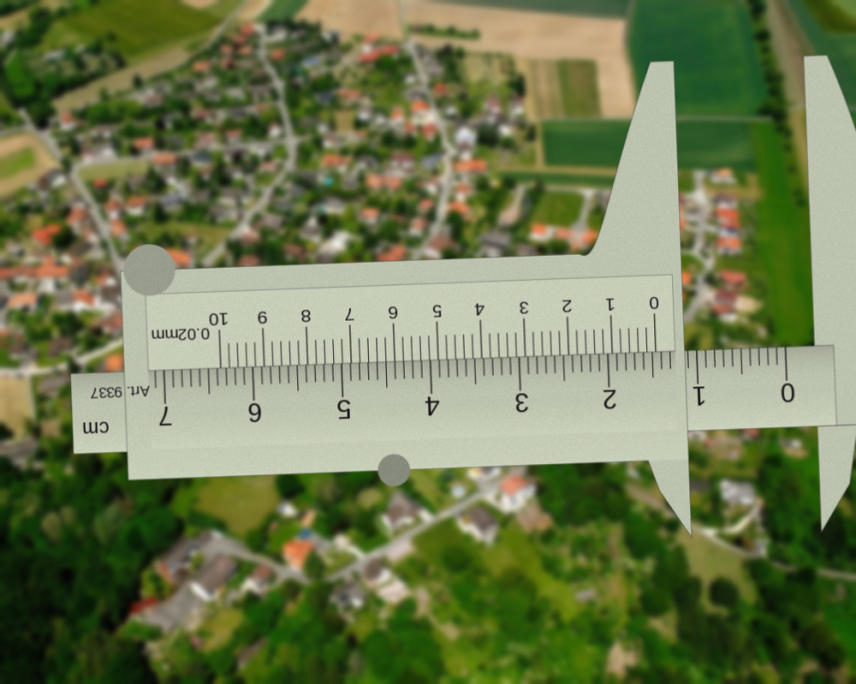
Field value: {"value": 14.6, "unit": "mm"}
